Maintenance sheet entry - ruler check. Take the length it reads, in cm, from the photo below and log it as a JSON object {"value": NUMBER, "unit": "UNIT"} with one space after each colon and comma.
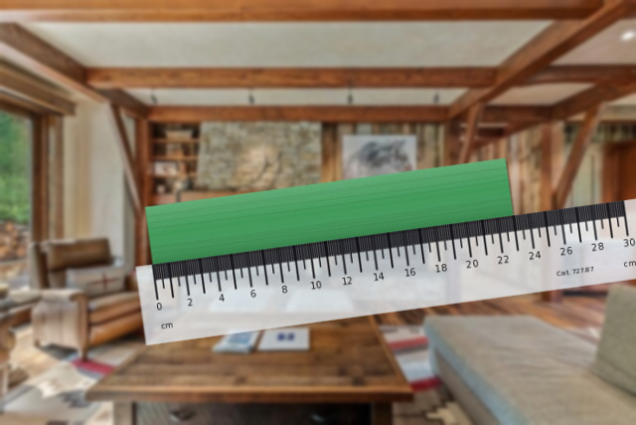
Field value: {"value": 23, "unit": "cm"}
